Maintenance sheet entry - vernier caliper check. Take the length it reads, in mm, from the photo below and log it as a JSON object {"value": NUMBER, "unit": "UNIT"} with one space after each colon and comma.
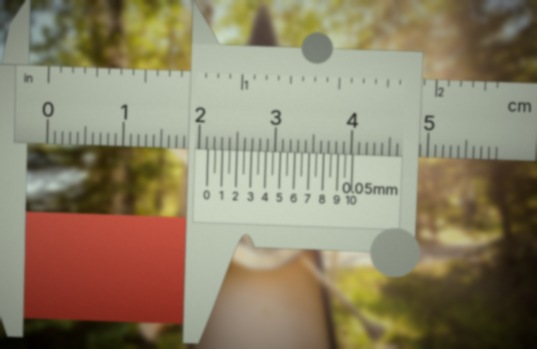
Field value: {"value": 21.2, "unit": "mm"}
